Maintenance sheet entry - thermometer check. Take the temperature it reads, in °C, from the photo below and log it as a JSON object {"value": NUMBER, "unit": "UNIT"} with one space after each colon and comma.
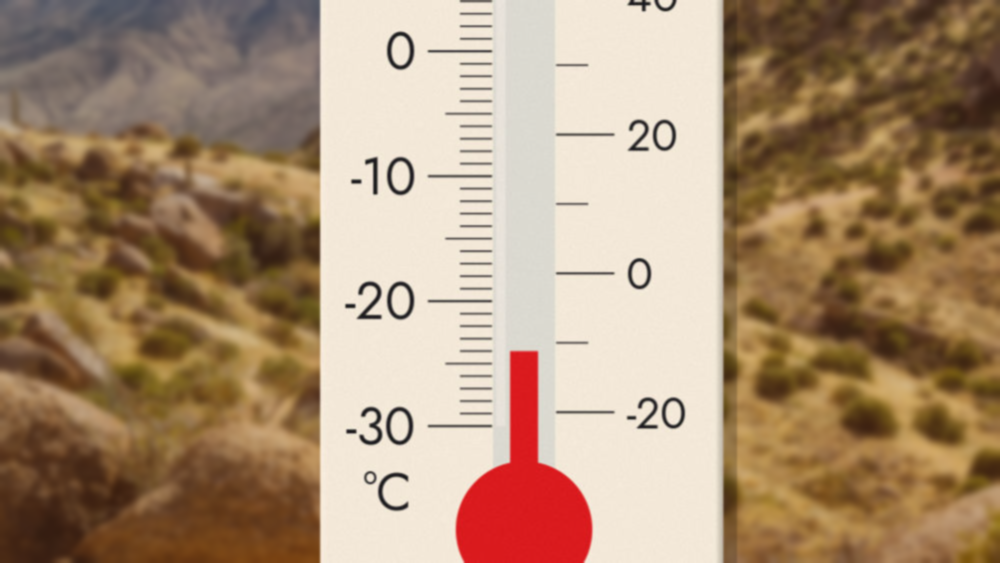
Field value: {"value": -24, "unit": "°C"}
